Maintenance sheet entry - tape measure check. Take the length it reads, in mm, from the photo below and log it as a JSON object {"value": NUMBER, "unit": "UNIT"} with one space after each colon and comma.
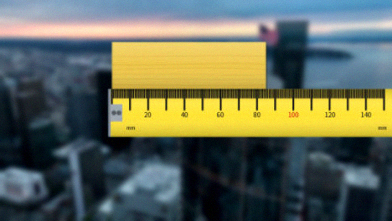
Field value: {"value": 85, "unit": "mm"}
